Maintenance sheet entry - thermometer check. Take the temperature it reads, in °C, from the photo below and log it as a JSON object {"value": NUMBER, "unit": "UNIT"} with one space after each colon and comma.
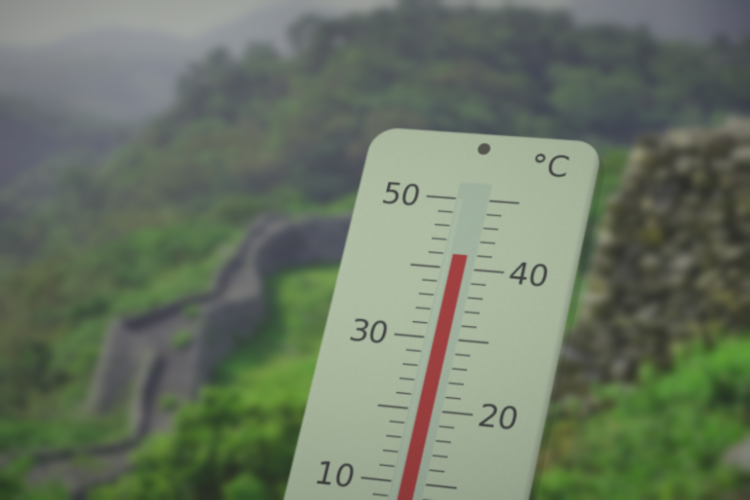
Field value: {"value": 42, "unit": "°C"}
